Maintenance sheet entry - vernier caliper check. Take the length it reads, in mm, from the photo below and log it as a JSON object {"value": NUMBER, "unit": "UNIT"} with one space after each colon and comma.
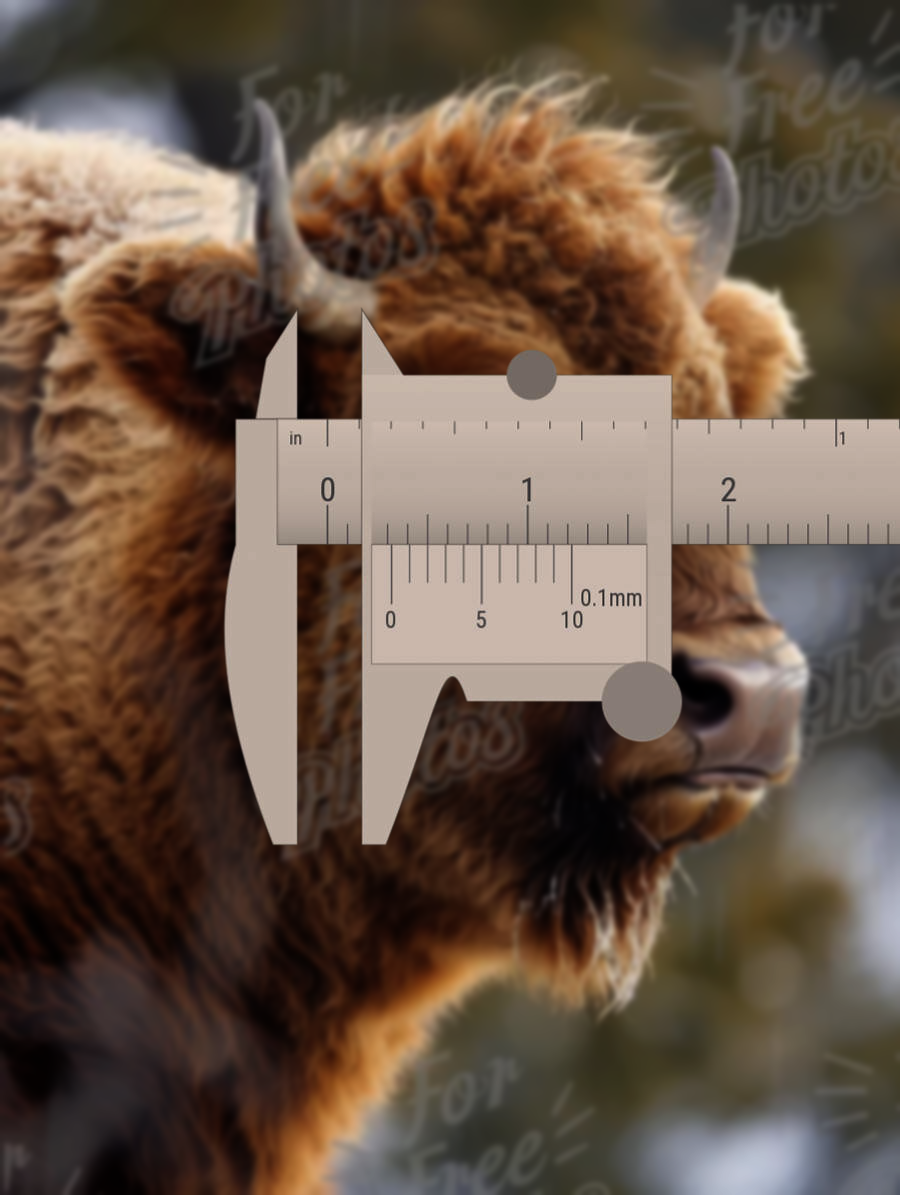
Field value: {"value": 3.2, "unit": "mm"}
